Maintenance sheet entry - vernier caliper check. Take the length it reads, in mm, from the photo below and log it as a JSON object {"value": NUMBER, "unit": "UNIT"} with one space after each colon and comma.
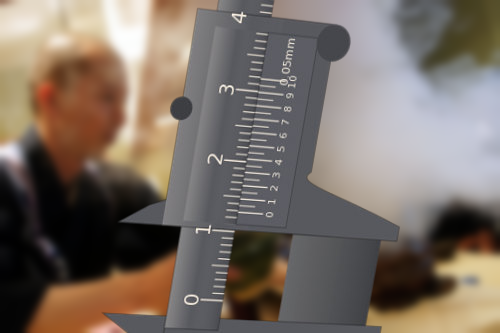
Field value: {"value": 12.8, "unit": "mm"}
